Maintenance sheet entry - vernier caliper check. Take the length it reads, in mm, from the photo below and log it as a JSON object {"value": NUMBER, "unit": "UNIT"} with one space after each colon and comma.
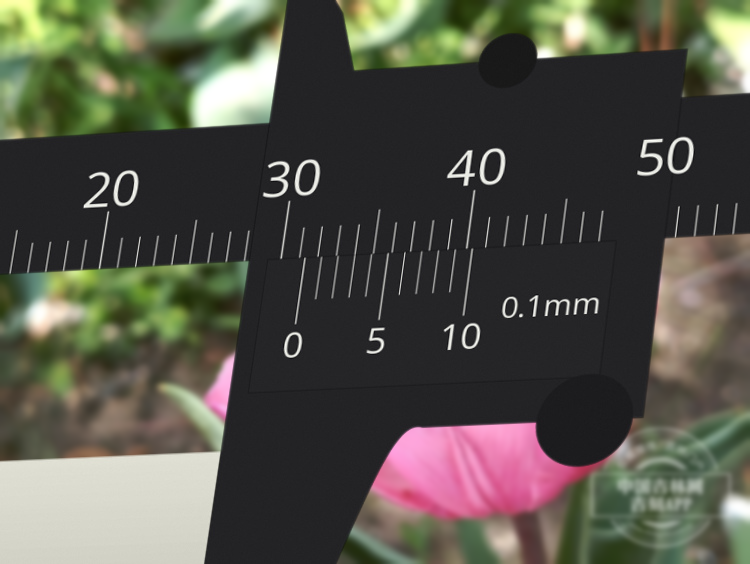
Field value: {"value": 31.3, "unit": "mm"}
